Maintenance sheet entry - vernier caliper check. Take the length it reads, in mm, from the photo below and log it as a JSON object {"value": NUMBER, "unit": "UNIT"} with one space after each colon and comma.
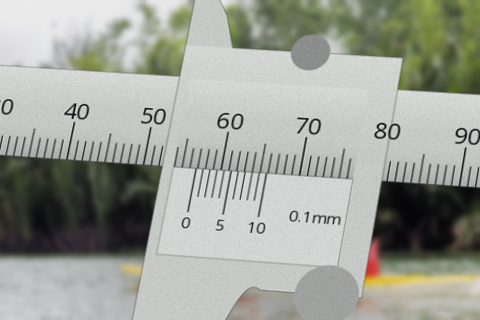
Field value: {"value": 56.8, "unit": "mm"}
